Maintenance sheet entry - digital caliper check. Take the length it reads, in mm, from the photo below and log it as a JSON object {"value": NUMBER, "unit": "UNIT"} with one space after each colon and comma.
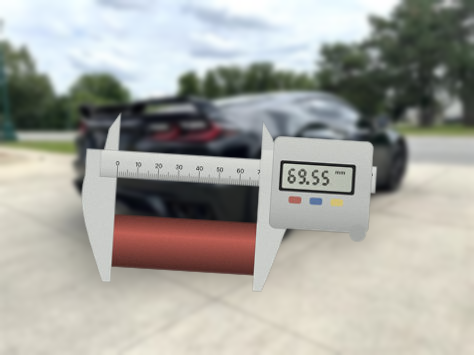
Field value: {"value": 69.55, "unit": "mm"}
